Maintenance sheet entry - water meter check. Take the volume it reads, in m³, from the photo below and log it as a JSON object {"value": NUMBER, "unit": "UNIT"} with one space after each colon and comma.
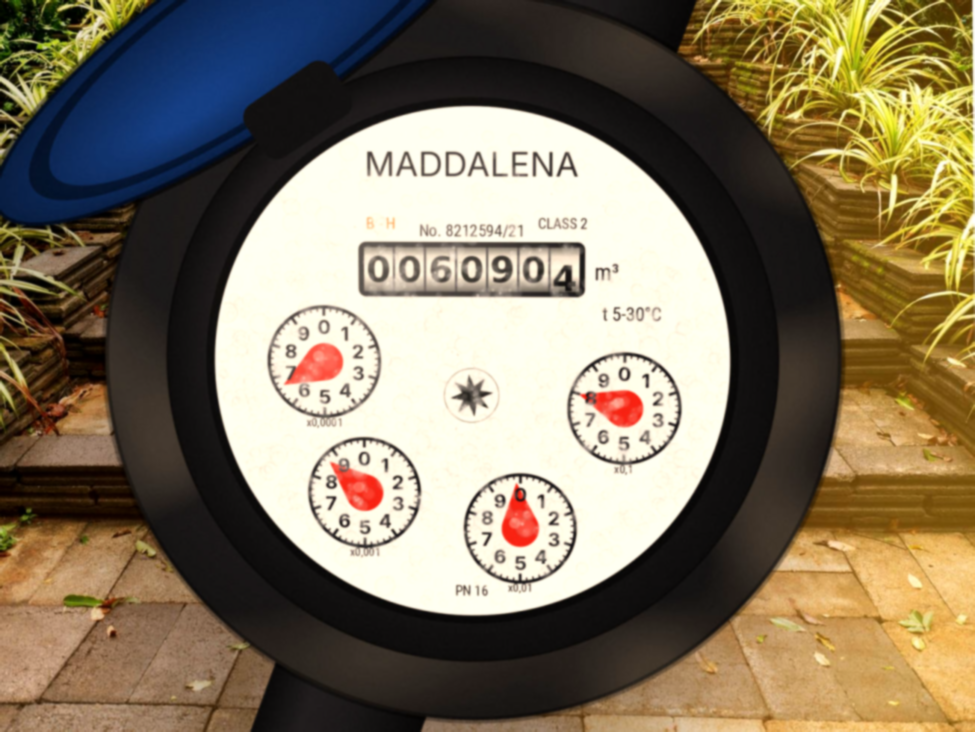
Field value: {"value": 60903.7986, "unit": "m³"}
